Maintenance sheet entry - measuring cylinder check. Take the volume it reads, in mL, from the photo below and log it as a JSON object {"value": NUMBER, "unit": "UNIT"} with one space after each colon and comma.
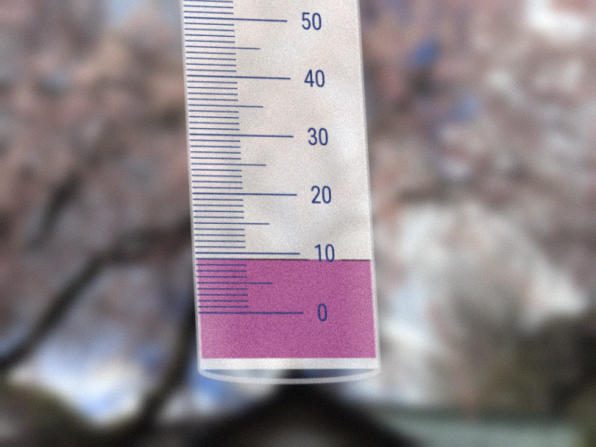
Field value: {"value": 9, "unit": "mL"}
